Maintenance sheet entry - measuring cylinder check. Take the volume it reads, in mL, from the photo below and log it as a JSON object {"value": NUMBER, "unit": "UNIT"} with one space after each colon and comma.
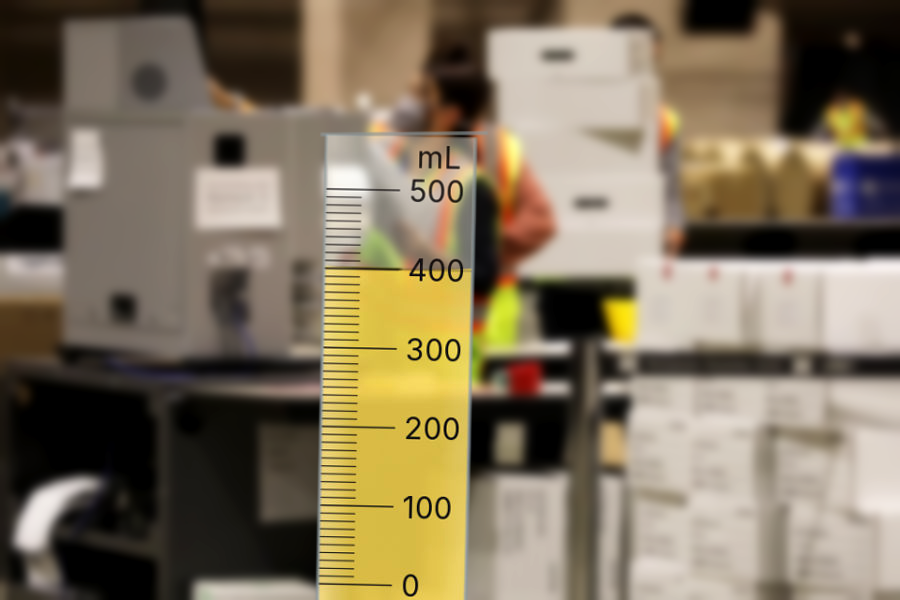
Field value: {"value": 400, "unit": "mL"}
